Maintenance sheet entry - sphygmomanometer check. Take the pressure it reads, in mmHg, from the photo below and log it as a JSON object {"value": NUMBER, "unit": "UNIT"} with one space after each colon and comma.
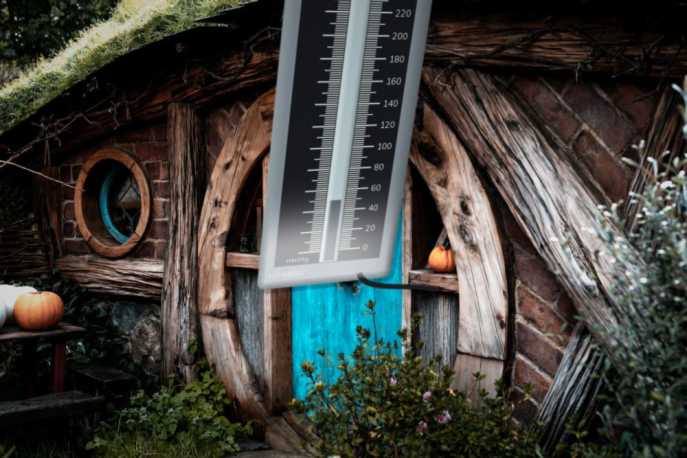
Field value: {"value": 50, "unit": "mmHg"}
